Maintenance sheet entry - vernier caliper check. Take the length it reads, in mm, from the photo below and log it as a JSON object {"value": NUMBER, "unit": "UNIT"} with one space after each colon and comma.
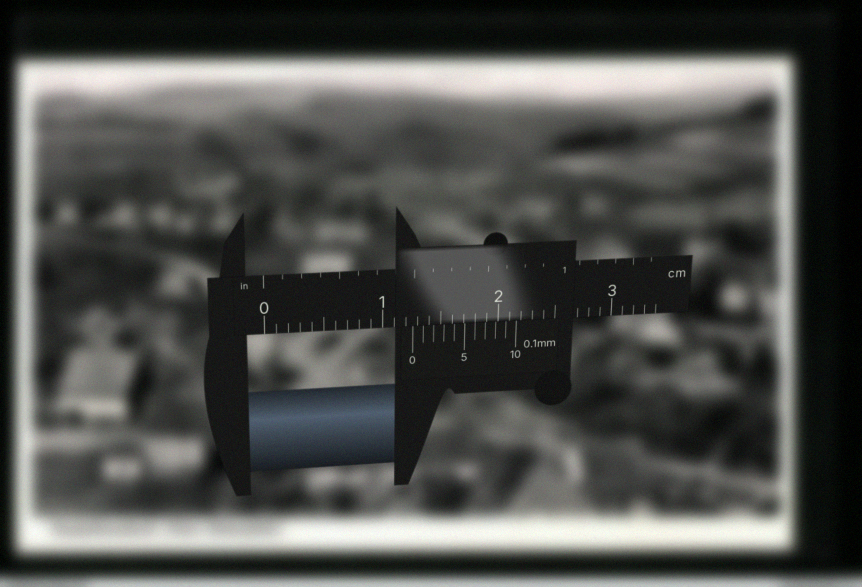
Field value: {"value": 12.6, "unit": "mm"}
